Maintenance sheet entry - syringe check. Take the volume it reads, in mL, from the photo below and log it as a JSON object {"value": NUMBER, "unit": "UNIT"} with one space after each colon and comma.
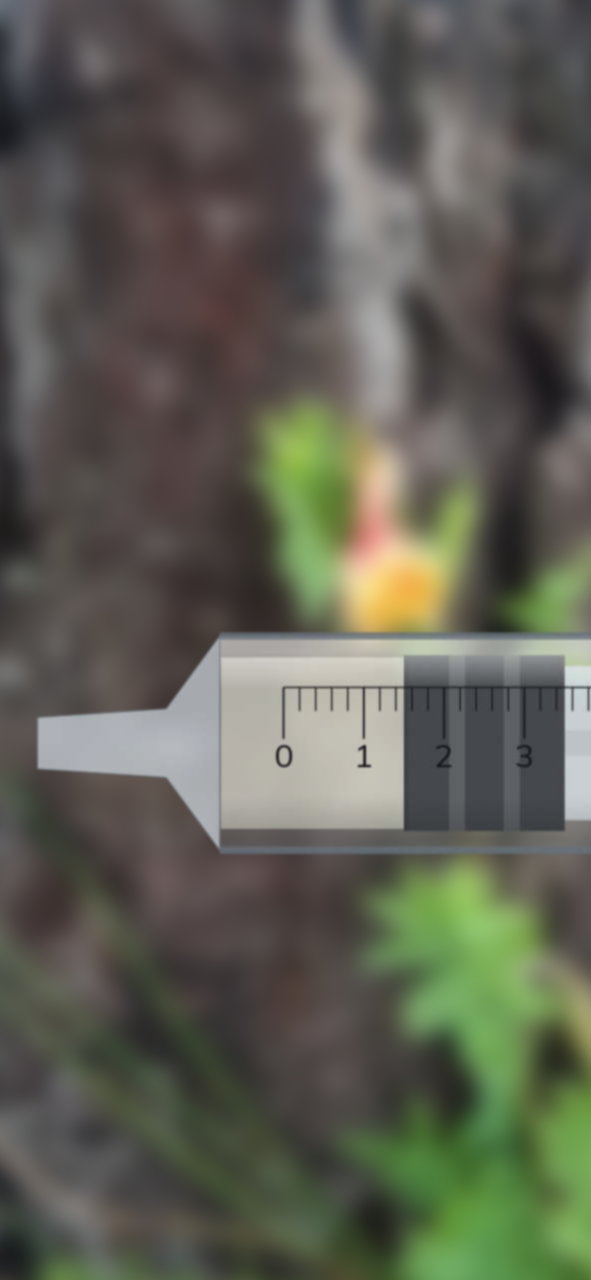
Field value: {"value": 1.5, "unit": "mL"}
